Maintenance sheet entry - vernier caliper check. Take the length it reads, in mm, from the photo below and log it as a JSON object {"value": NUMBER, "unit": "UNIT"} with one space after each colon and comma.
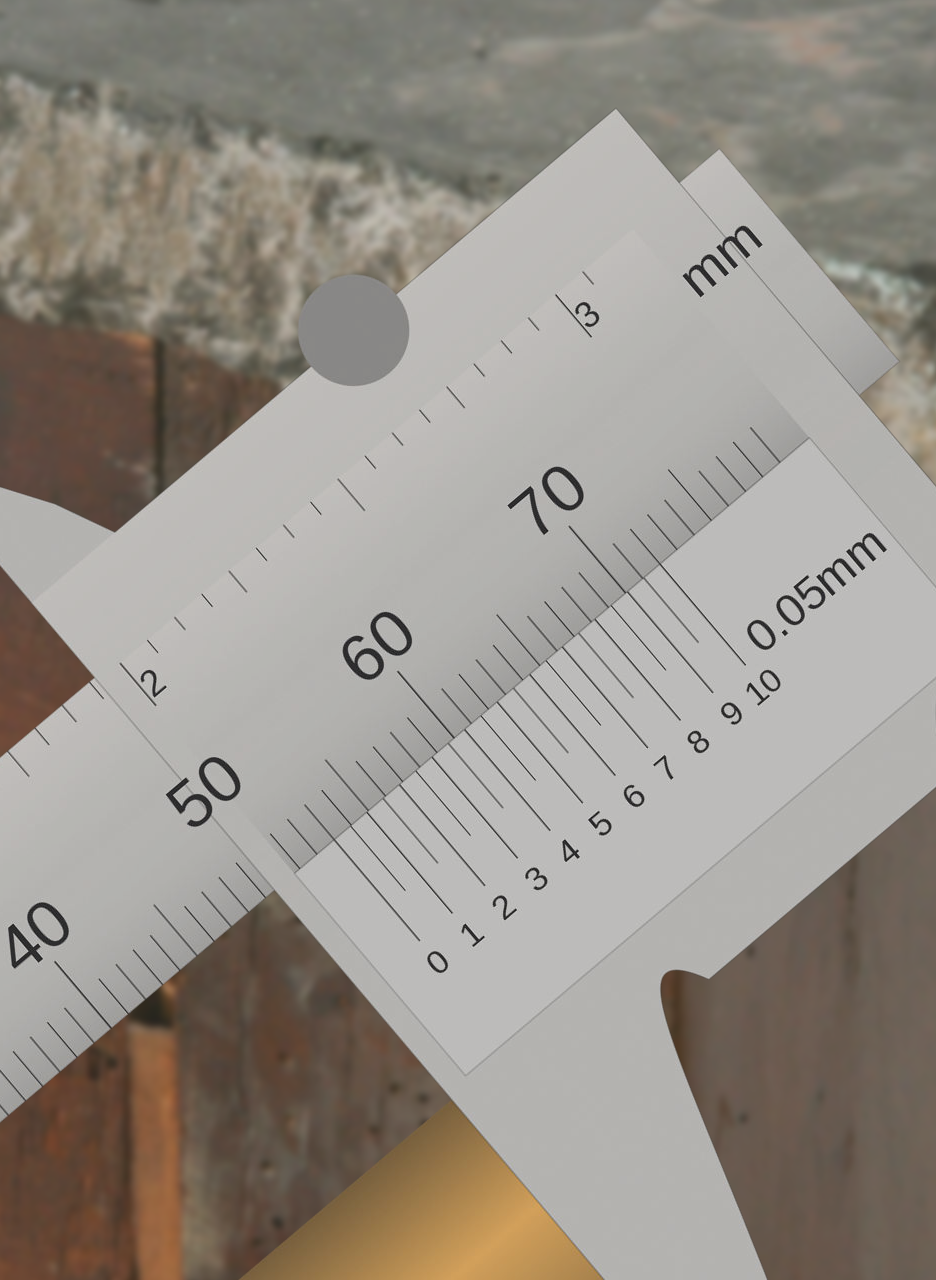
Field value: {"value": 53.0, "unit": "mm"}
